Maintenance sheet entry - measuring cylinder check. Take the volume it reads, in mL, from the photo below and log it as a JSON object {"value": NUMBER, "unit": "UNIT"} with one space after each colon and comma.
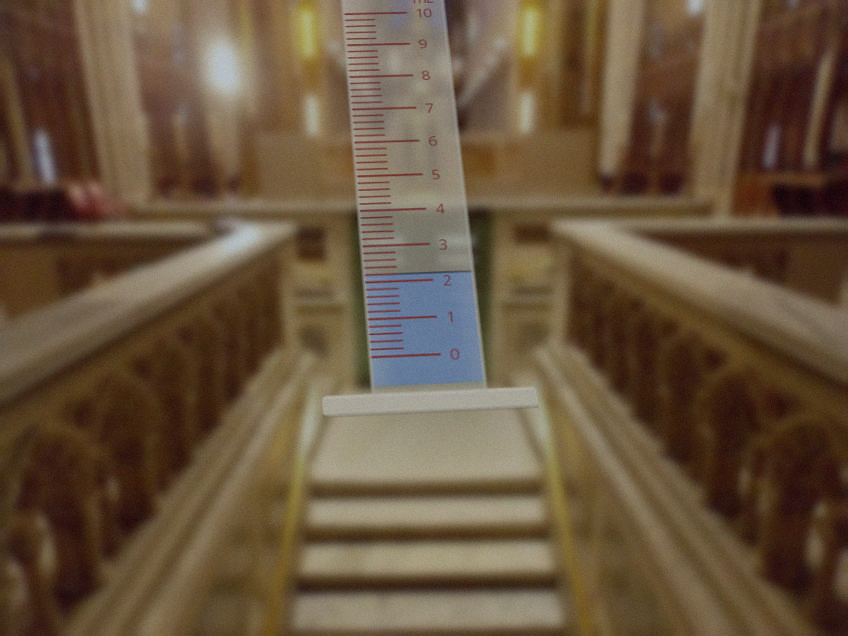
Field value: {"value": 2.2, "unit": "mL"}
